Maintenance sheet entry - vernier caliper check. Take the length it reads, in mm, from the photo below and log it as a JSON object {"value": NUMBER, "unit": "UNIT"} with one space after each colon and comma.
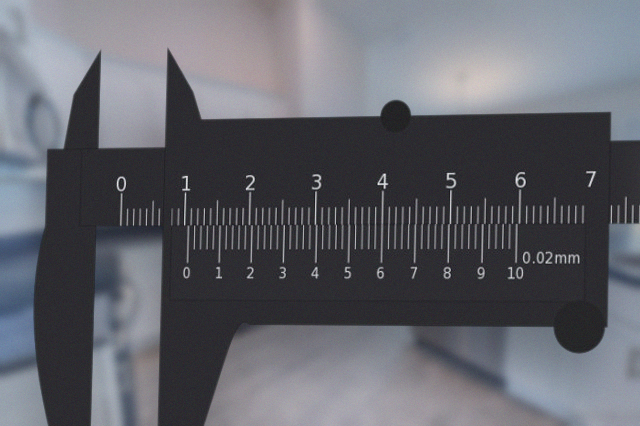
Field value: {"value": 10.6, "unit": "mm"}
